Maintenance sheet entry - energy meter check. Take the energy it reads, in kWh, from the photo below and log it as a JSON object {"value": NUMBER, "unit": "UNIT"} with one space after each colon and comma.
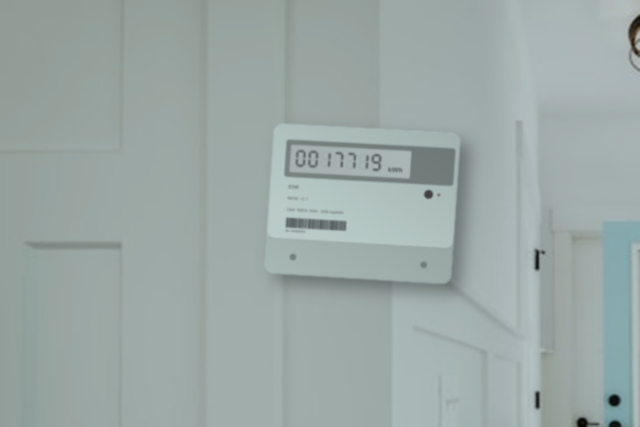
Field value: {"value": 17719, "unit": "kWh"}
